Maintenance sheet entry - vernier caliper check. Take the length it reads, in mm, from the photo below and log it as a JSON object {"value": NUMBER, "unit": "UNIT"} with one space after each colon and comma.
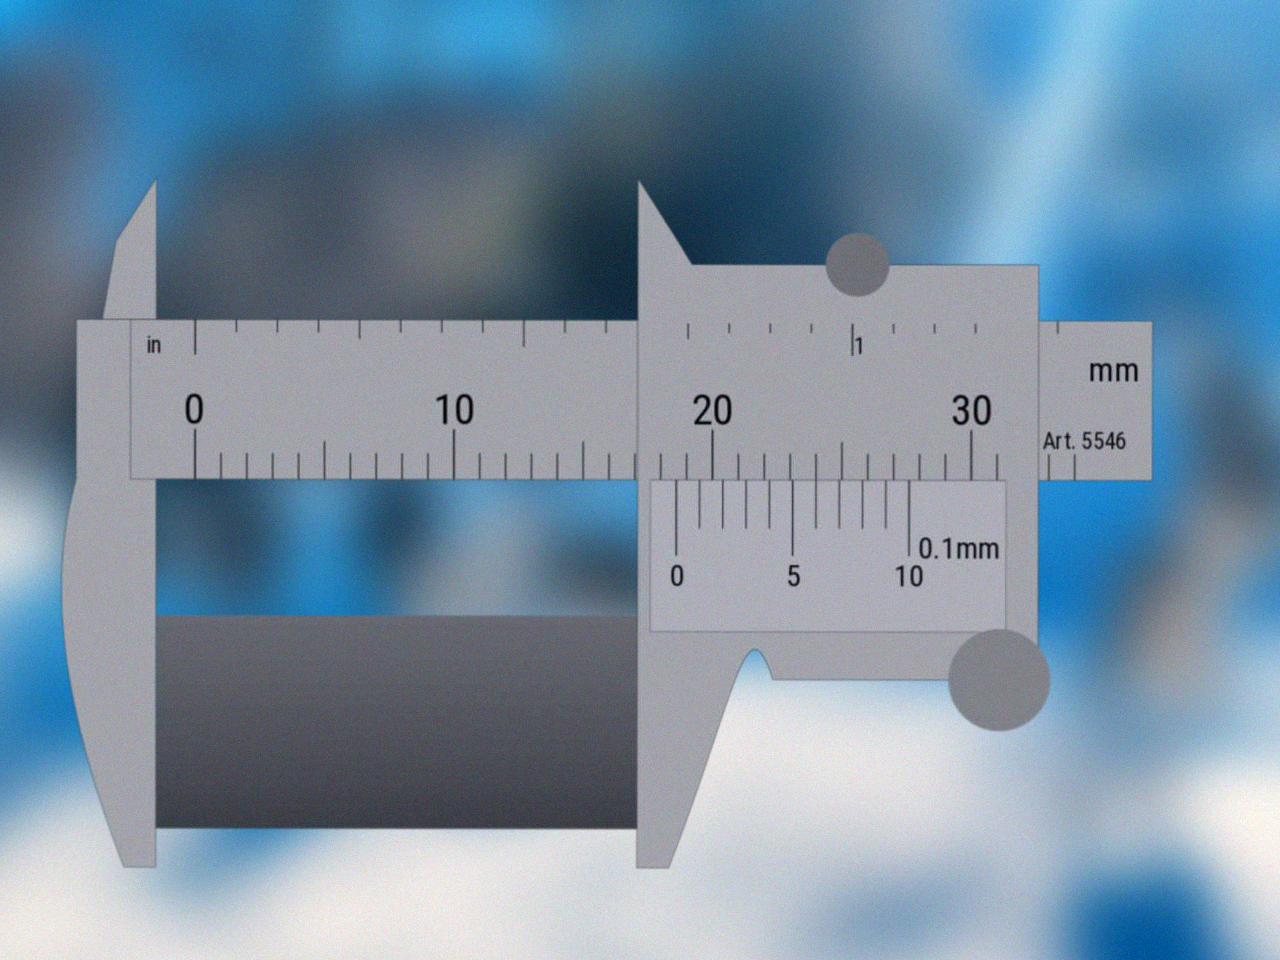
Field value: {"value": 18.6, "unit": "mm"}
